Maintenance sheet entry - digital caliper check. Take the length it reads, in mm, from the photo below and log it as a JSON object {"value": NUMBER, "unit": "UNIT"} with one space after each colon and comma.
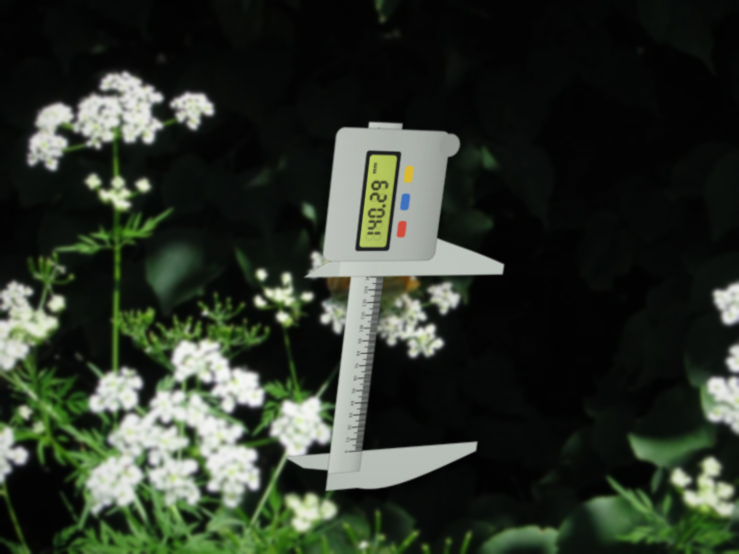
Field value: {"value": 140.29, "unit": "mm"}
